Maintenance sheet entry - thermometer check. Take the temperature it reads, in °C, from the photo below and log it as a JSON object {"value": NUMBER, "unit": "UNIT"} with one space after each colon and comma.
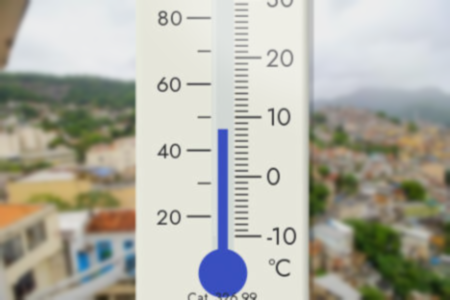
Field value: {"value": 8, "unit": "°C"}
